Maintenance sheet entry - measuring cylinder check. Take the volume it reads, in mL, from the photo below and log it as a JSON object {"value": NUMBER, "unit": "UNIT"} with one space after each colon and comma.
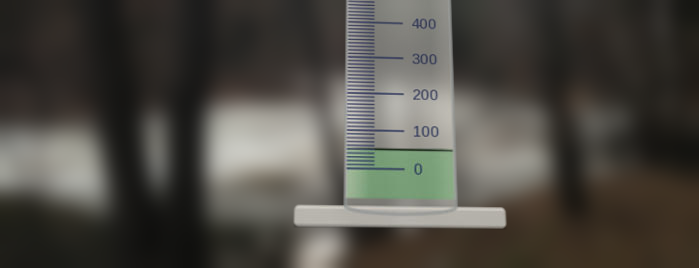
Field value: {"value": 50, "unit": "mL"}
